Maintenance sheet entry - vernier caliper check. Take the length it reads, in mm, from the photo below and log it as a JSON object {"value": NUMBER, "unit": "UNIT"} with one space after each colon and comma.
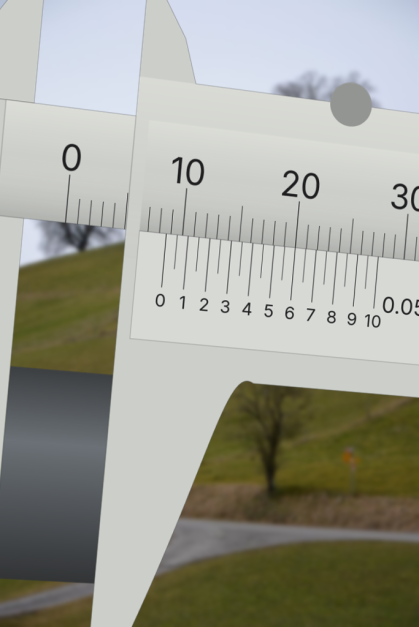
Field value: {"value": 8.6, "unit": "mm"}
